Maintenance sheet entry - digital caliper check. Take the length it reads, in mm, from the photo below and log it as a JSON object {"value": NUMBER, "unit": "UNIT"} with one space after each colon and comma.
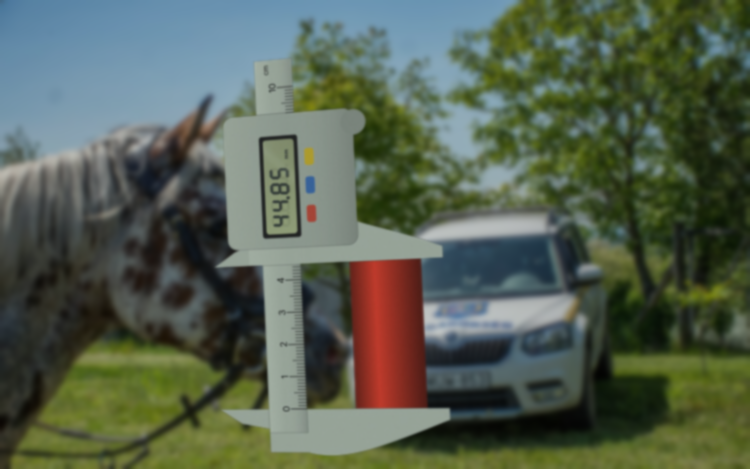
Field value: {"value": 44.85, "unit": "mm"}
